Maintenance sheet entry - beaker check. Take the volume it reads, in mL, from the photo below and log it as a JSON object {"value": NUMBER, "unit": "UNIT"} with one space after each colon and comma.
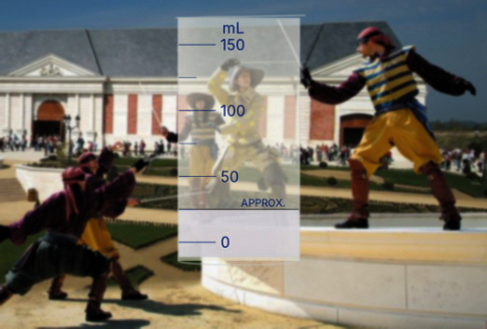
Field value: {"value": 25, "unit": "mL"}
